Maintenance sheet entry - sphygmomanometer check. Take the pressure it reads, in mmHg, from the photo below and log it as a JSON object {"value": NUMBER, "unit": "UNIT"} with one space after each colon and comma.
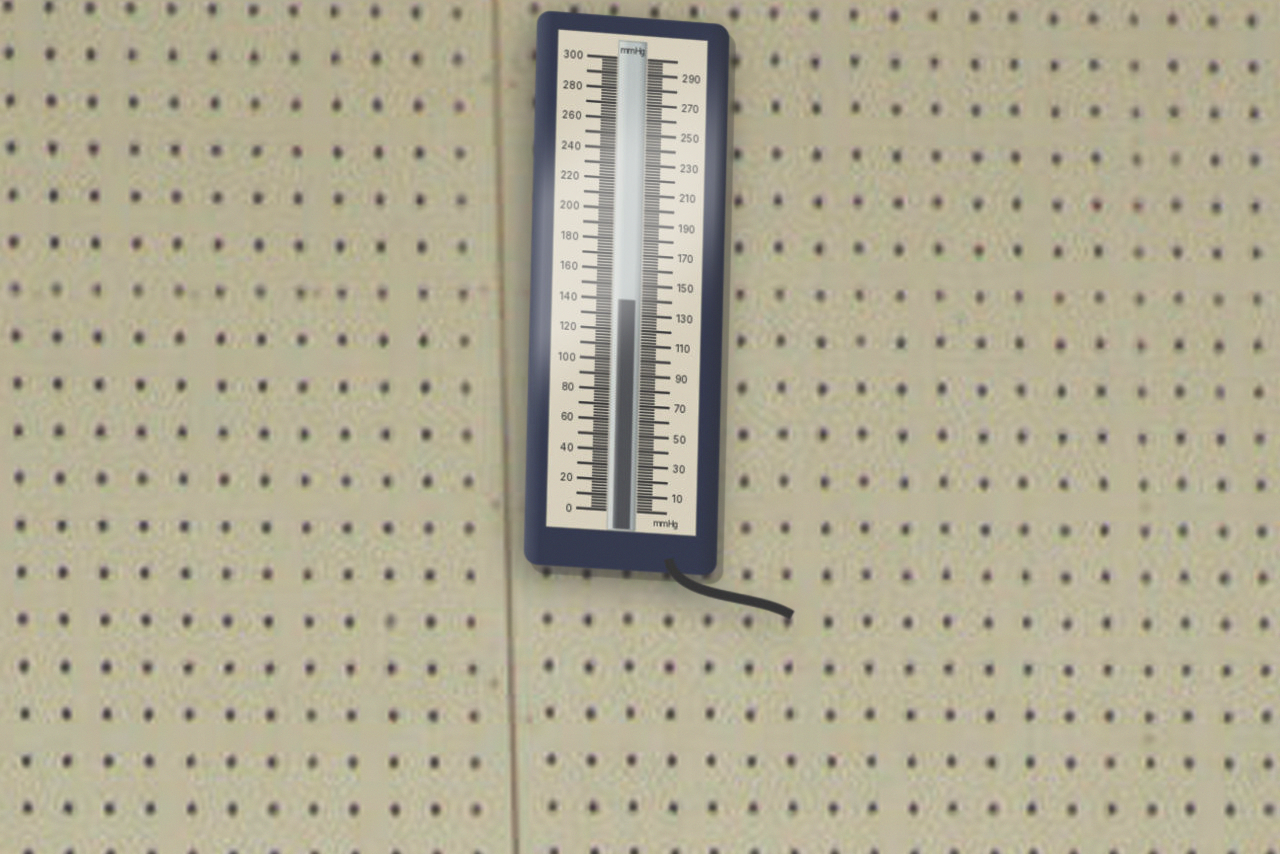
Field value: {"value": 140, "unit": "mmHg"}
